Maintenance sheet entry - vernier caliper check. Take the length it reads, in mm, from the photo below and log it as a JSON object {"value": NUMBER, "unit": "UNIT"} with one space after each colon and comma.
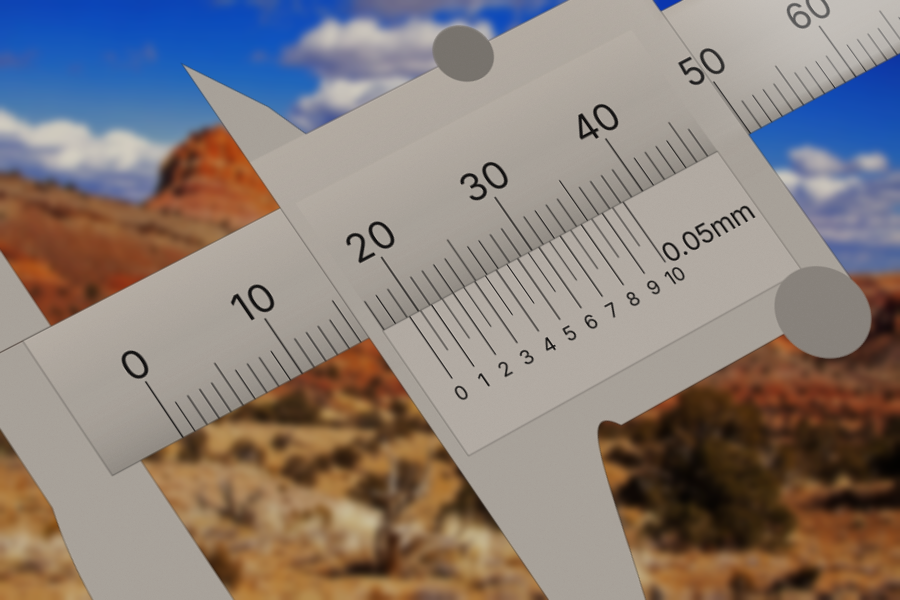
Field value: {"value": 19.2, "unit": "mm"}
